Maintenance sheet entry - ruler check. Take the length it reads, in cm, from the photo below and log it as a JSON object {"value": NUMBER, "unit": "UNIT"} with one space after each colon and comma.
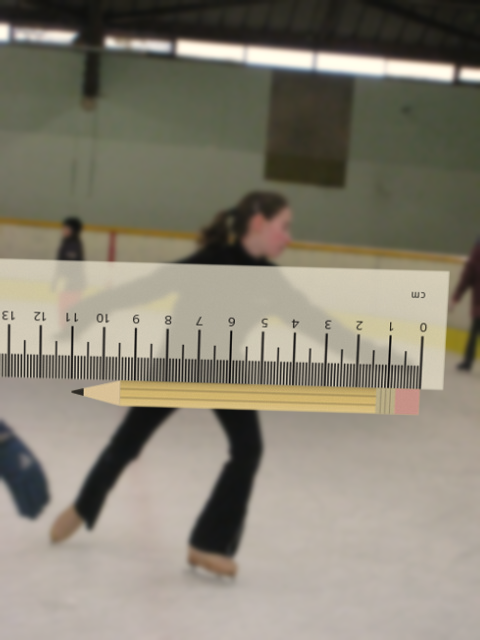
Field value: {"value": 11, "unit": "cm"}
